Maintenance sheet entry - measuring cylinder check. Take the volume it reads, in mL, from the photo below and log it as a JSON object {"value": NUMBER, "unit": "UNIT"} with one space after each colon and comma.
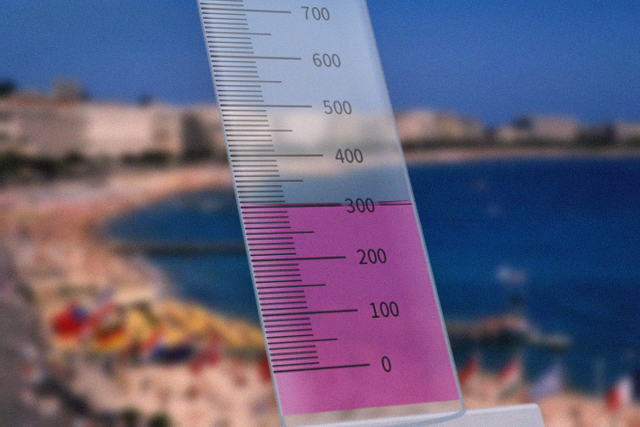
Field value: {"value": 300, "unit": "mL"}
